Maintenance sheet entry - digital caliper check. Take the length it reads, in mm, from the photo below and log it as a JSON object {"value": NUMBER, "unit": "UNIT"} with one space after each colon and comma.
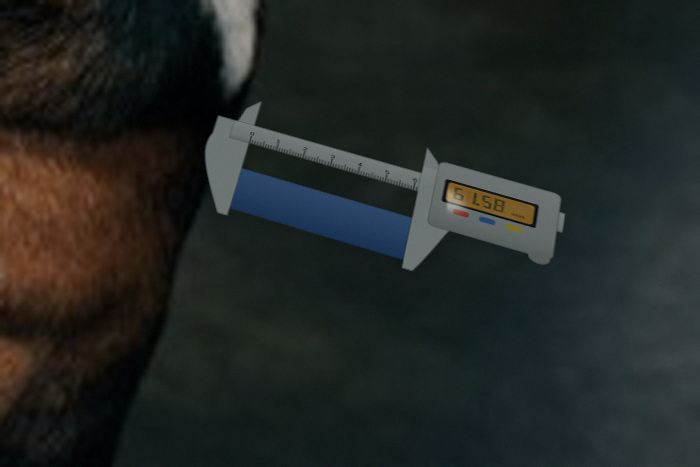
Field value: {"value": 61.58, "unit": "mm"}
